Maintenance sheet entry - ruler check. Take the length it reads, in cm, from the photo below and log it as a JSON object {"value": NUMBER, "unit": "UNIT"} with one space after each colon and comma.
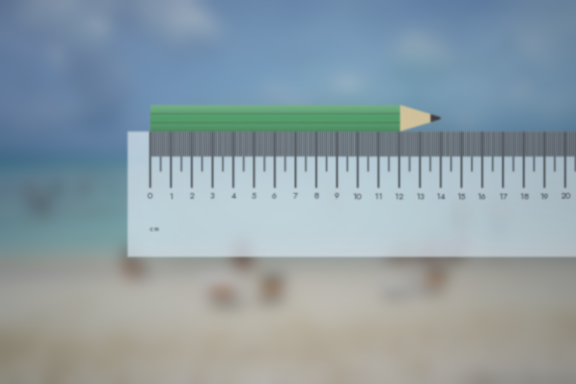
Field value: {"value": 14, "unit": "cm"}
